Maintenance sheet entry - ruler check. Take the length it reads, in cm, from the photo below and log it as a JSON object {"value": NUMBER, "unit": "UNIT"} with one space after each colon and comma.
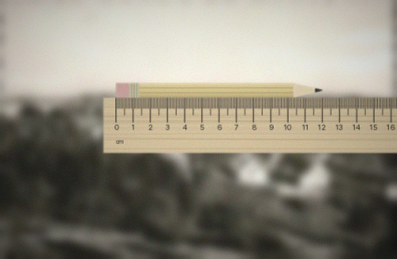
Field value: {"value": 12, "unit": "cm"}
